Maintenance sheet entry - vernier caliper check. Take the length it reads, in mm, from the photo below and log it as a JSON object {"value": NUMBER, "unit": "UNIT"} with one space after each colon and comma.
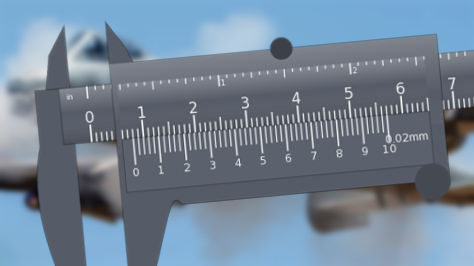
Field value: {"value": 8.0, "unit": "mm"}
